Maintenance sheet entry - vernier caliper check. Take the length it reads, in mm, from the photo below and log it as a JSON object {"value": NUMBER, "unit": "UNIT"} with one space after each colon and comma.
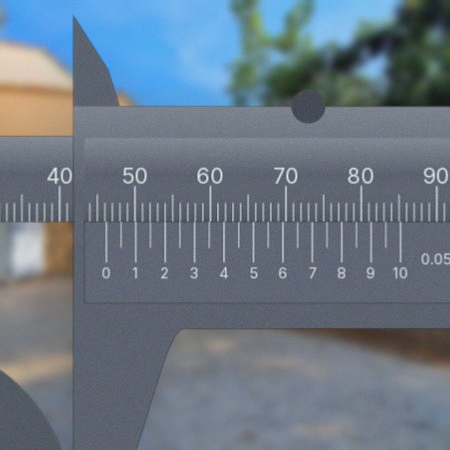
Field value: {"value": 46.2, "unit": "mm"}
